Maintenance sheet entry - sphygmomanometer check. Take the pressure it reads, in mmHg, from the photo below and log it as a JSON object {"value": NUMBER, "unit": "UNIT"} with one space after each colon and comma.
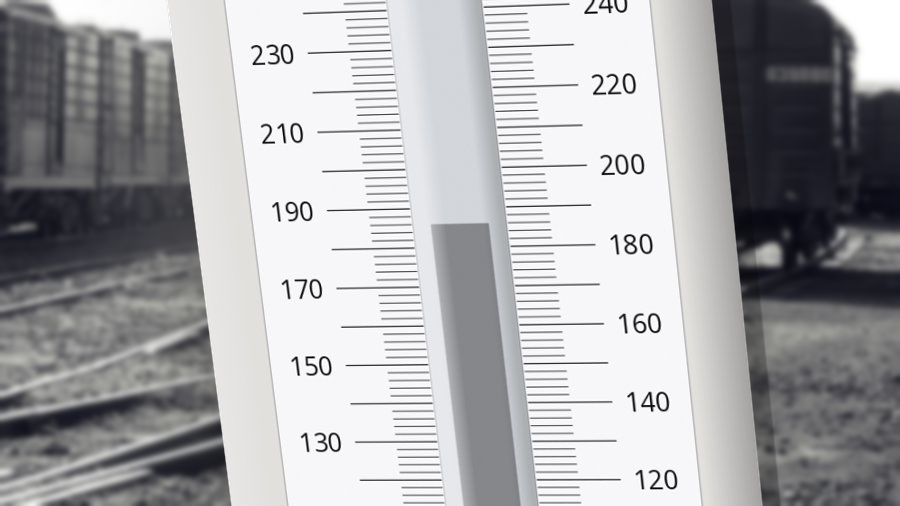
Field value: {"value": 186, "unit": "mmHg"}
